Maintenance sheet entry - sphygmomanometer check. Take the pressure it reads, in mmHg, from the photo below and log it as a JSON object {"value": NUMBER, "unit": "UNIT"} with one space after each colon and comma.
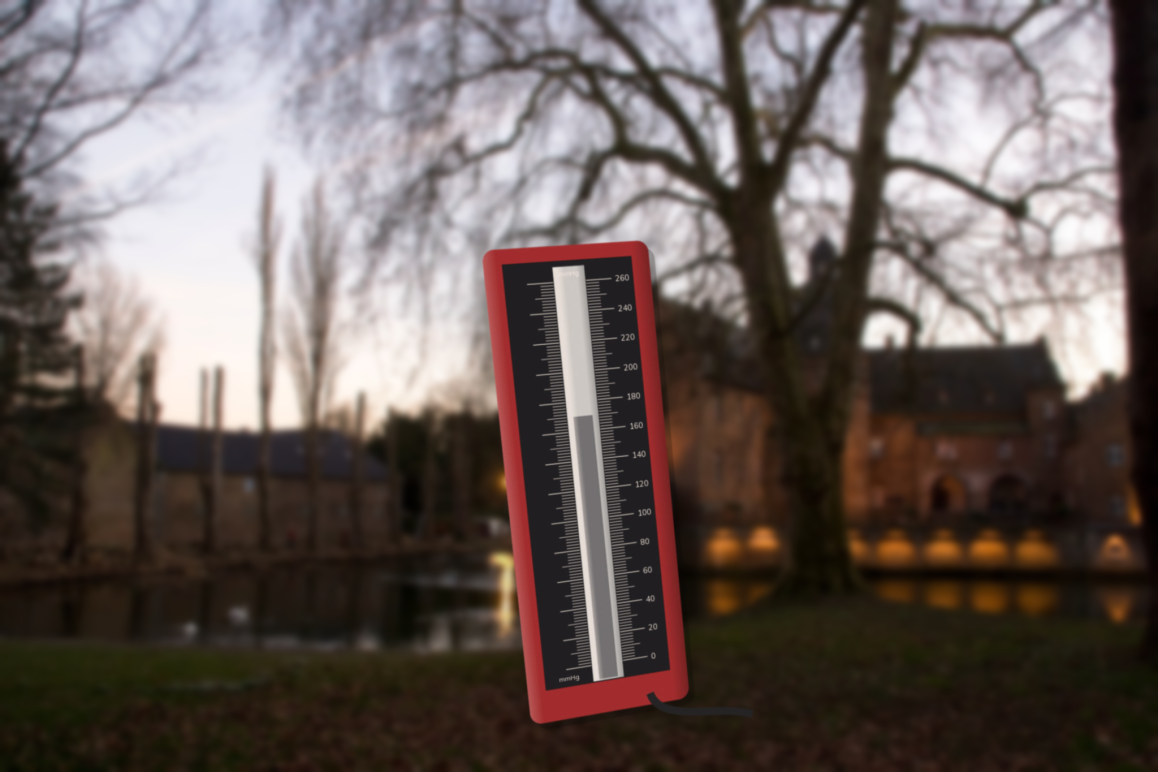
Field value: {"value": 170, "unit": "mmHg"}
